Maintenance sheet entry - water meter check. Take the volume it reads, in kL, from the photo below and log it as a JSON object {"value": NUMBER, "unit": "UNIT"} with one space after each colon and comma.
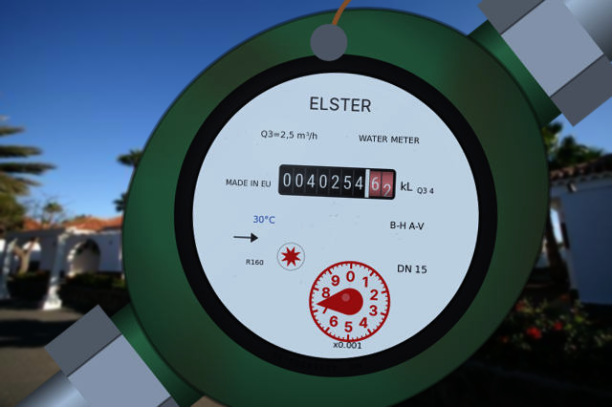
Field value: {"value": 40254.617, "unit": "kL"}
